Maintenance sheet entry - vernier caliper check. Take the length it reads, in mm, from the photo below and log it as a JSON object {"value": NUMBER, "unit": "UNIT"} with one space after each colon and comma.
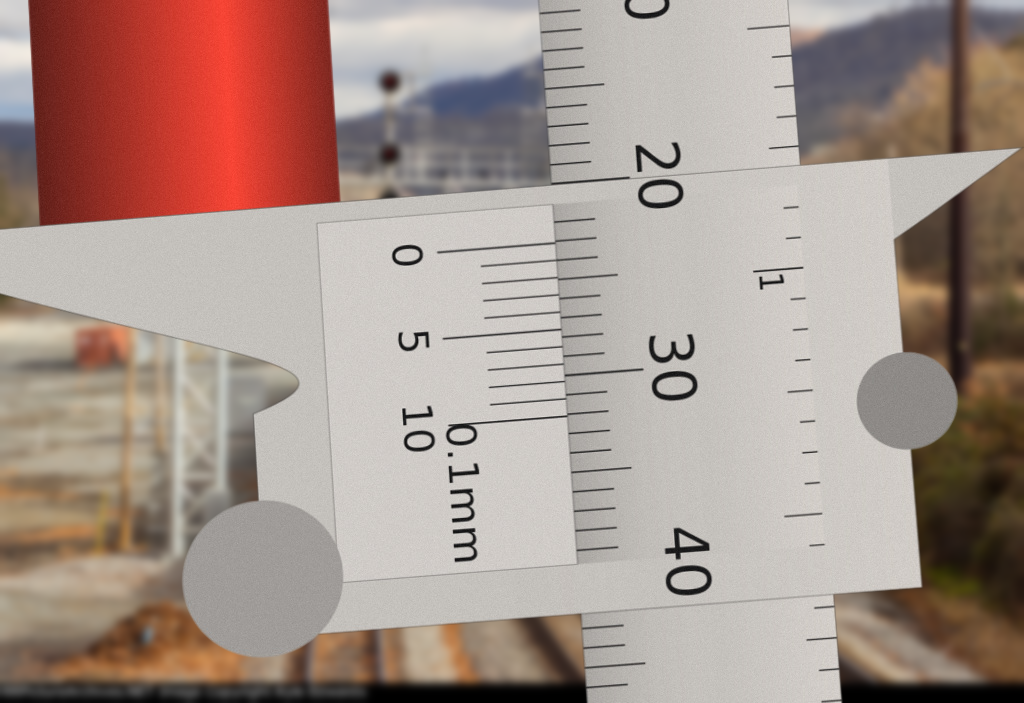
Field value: {"value": 23.1, "unit": "mm"}
